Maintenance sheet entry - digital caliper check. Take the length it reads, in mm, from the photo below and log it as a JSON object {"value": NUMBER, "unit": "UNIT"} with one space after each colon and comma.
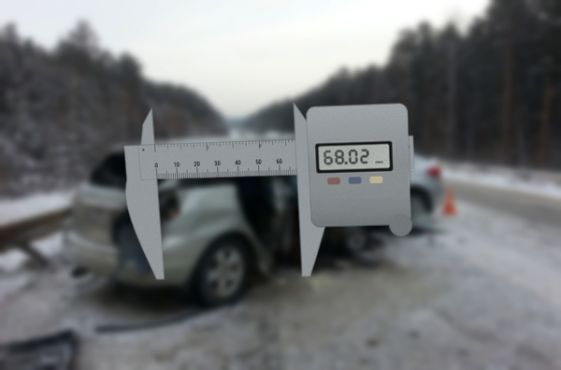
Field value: {"value": 68.02, "unit": "mm"}
